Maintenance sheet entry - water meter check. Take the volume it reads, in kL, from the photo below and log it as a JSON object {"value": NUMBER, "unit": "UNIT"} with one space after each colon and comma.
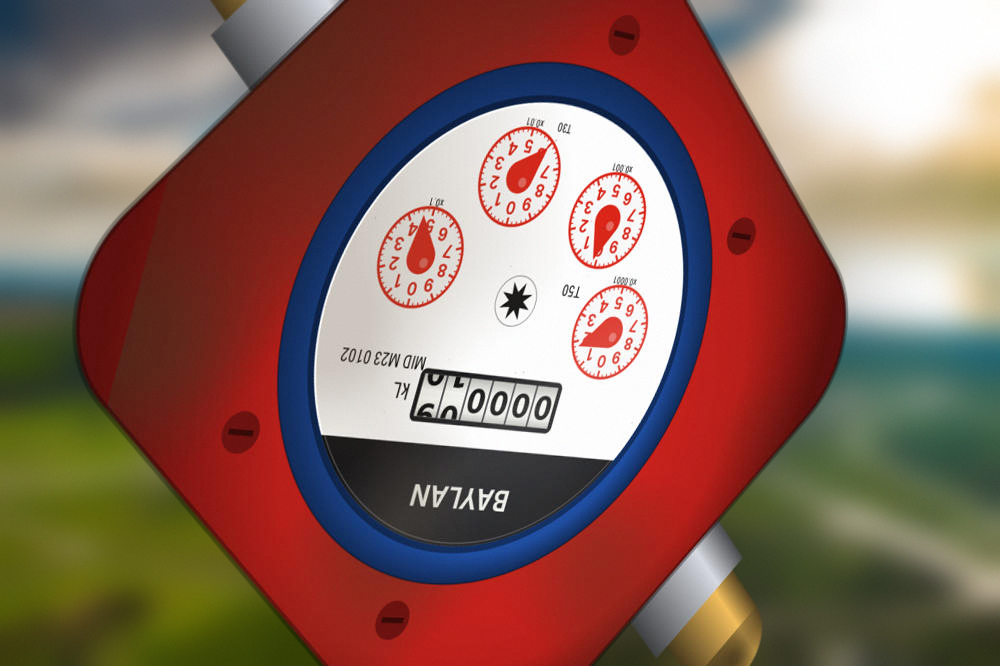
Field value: {"value": 9.4601, "unit": "kL"}
